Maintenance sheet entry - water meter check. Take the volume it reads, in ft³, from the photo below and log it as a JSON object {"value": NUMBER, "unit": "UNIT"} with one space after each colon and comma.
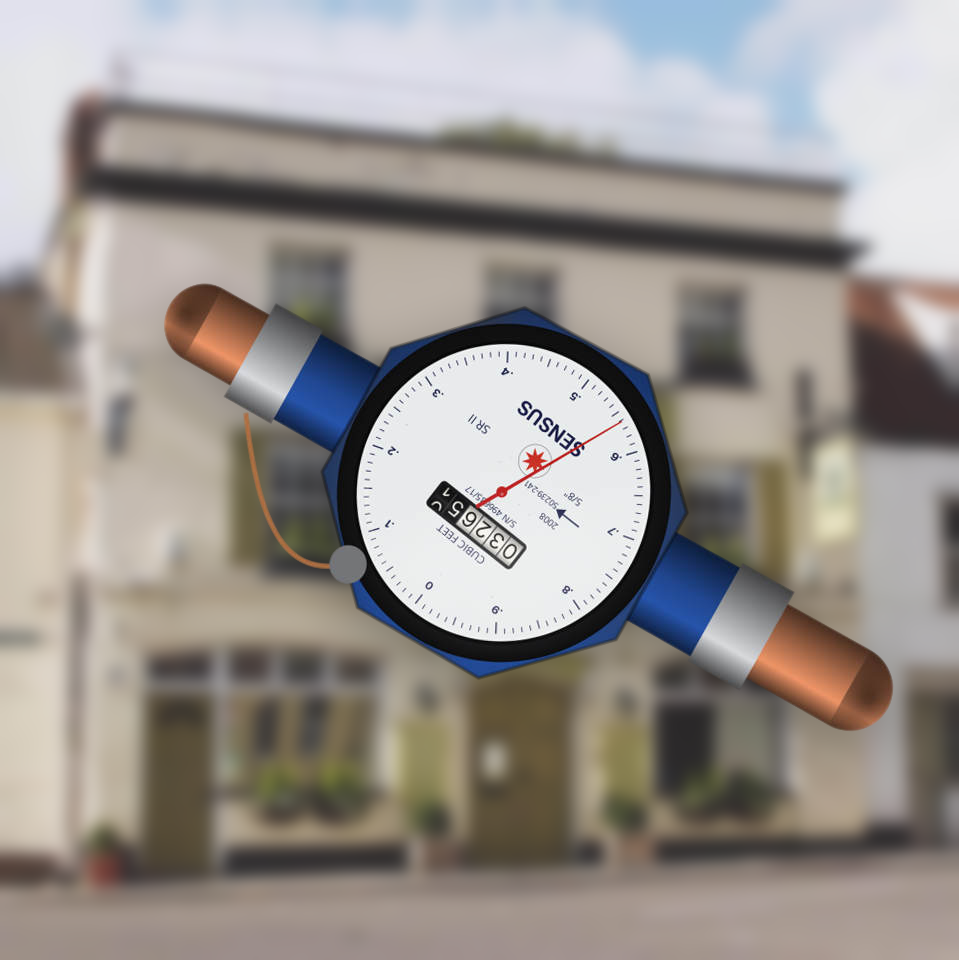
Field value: {"value": 32650.56, "unit": "ft³"}
